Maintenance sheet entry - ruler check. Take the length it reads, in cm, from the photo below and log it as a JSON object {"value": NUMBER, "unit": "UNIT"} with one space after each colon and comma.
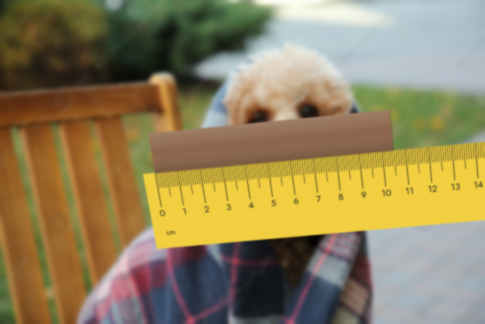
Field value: {"value": 10.5, "unit": "cm"}
